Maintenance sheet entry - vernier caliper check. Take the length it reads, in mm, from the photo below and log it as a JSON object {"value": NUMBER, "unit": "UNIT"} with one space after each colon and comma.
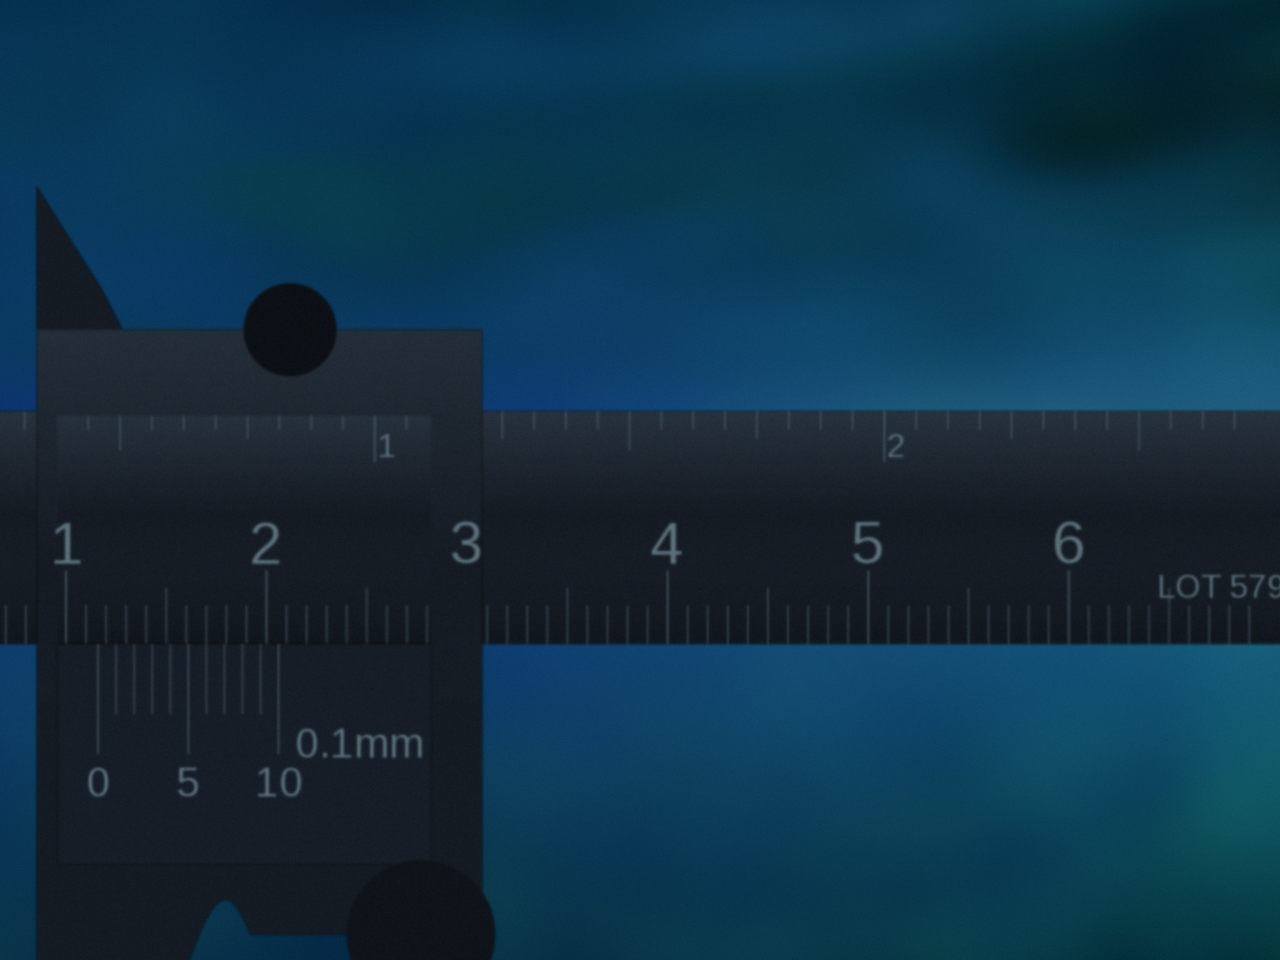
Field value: {"value": 11.6, "unit": "mm"}
